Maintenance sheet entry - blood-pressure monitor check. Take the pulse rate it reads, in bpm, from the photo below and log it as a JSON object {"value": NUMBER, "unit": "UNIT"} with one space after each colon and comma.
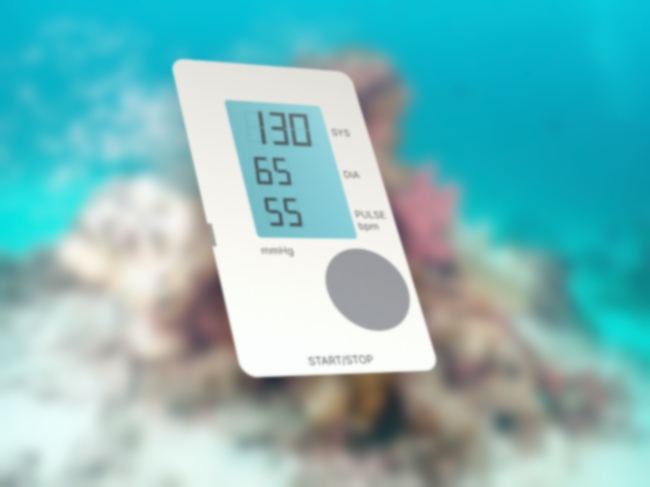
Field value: {"value": 55, "unit": "bpm"}
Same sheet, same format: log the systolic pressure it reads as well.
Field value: {"value": 130, "unit": "mmHg"}
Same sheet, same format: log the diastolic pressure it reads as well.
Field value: {"value": 65, "unit": "mmHg"}
